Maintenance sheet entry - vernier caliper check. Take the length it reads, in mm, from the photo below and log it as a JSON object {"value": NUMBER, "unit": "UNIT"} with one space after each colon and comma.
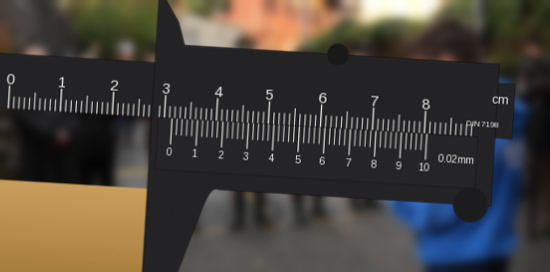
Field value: {"value": 31.5, "unit": "mm"}
